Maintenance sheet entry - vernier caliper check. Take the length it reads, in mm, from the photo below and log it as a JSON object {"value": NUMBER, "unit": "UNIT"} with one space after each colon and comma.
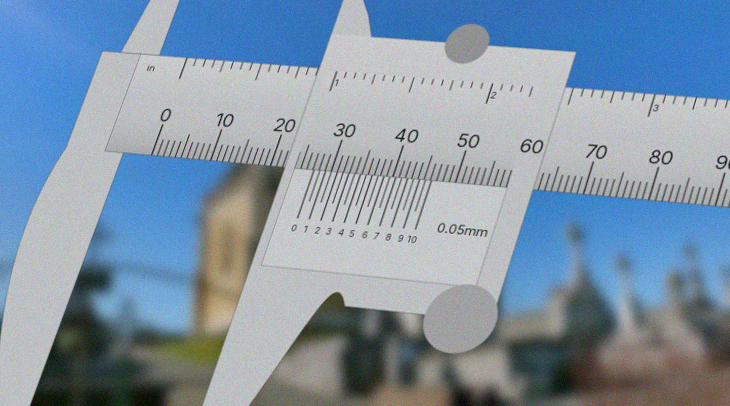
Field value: {"value": 27.2, "unit": "mm"}
